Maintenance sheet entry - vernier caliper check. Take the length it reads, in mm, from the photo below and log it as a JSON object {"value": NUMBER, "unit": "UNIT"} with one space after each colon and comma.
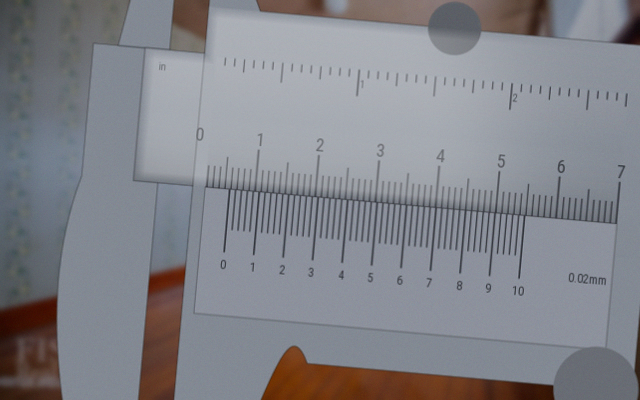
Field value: {"value": 5.8, "unit": "mm"}
